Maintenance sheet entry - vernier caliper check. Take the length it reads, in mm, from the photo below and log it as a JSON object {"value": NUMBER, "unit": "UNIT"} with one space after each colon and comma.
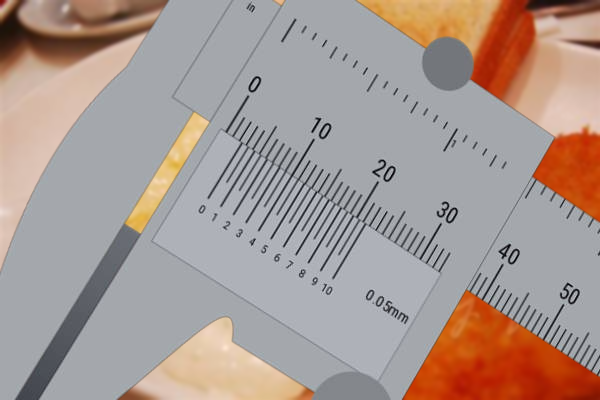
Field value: {"value": 2.4, "unit": "mm"}
